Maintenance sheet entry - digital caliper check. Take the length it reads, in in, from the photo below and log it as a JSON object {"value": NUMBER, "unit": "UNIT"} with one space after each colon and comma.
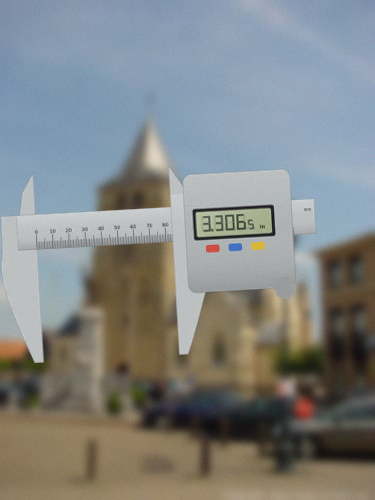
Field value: {"value": 3.3065, "unit": "in"}
